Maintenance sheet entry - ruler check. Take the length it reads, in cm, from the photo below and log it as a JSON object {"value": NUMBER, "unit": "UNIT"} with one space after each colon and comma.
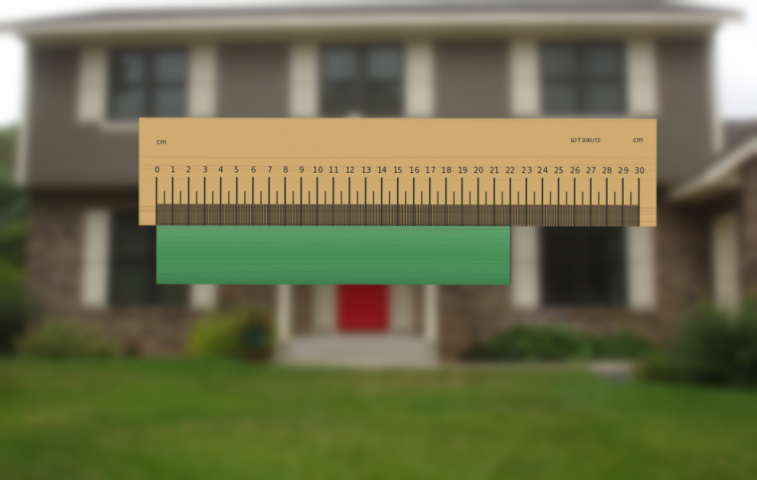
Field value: {"value": 22, "unit": "cm"}
